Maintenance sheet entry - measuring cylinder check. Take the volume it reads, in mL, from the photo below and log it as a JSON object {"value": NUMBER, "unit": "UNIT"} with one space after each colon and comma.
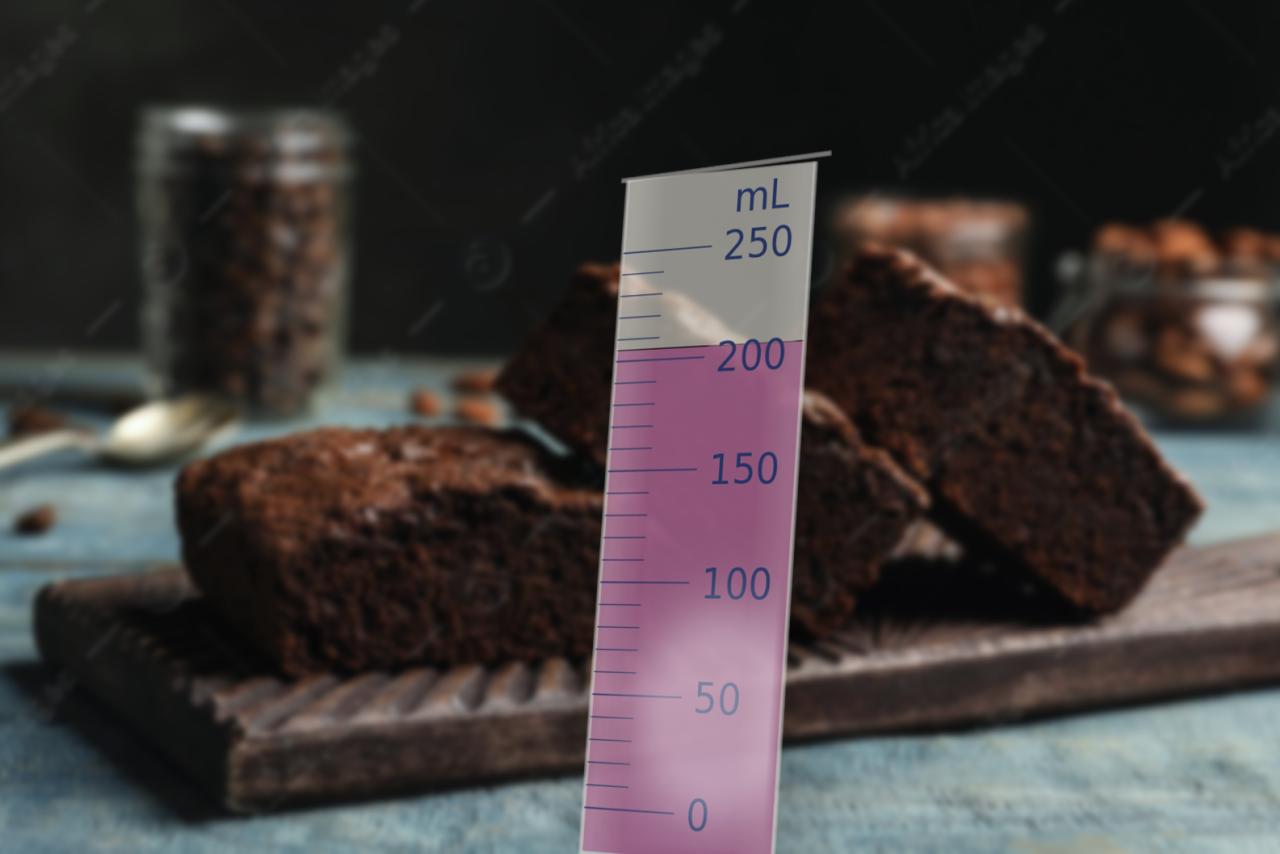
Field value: {"value": 205, "unit": "mL"}
